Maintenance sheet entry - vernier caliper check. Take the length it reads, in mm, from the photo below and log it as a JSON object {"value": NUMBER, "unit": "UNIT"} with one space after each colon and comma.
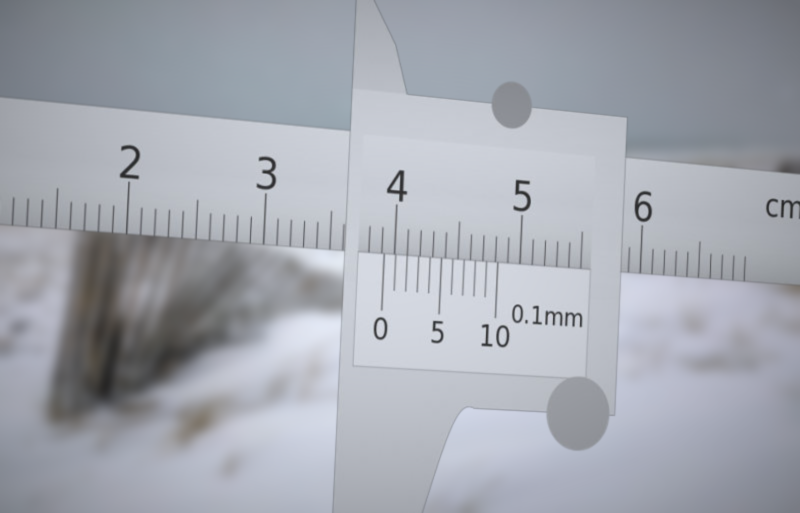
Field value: {"value": 39.2, "unit": "mm"}
